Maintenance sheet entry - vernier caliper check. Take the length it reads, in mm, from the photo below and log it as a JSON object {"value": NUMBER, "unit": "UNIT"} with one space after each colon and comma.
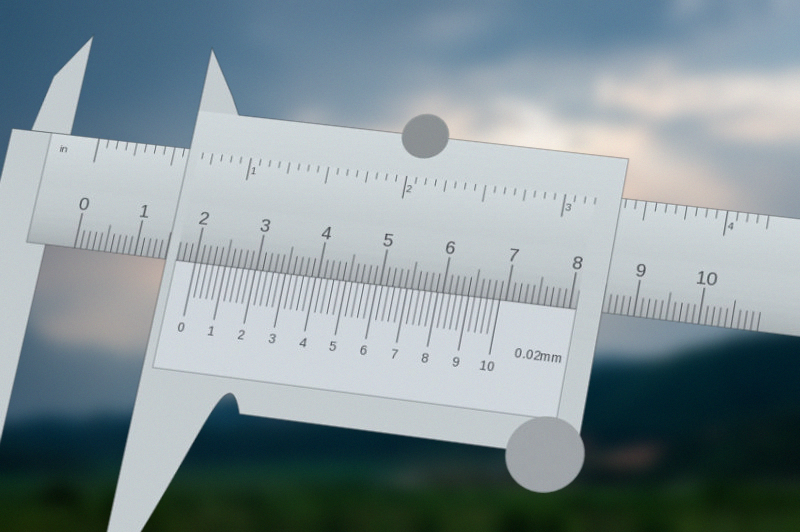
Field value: {"value": 20.0, "unit": "mm"}
